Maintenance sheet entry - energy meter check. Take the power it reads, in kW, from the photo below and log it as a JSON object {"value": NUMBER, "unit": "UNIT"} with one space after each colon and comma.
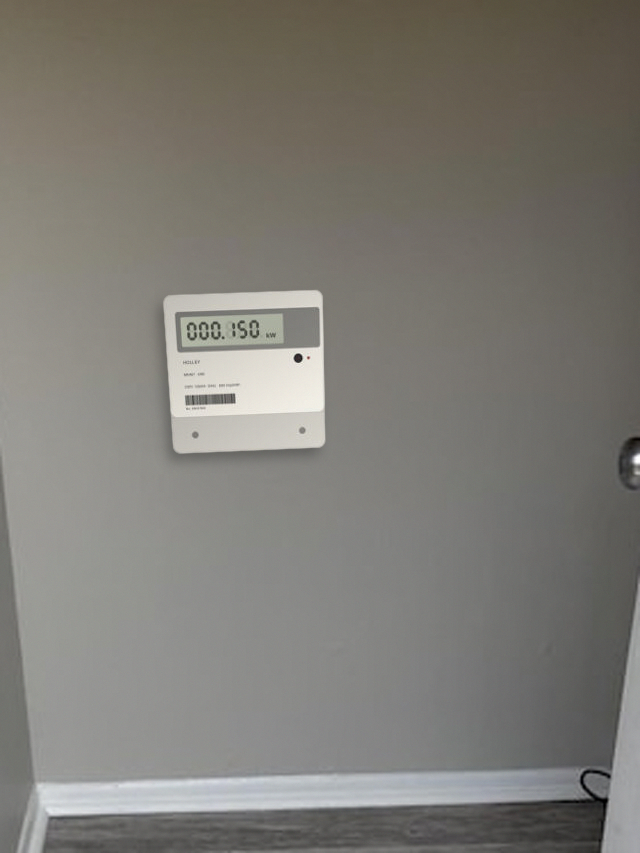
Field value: {"value": 0.150, "unit": "kW"}
